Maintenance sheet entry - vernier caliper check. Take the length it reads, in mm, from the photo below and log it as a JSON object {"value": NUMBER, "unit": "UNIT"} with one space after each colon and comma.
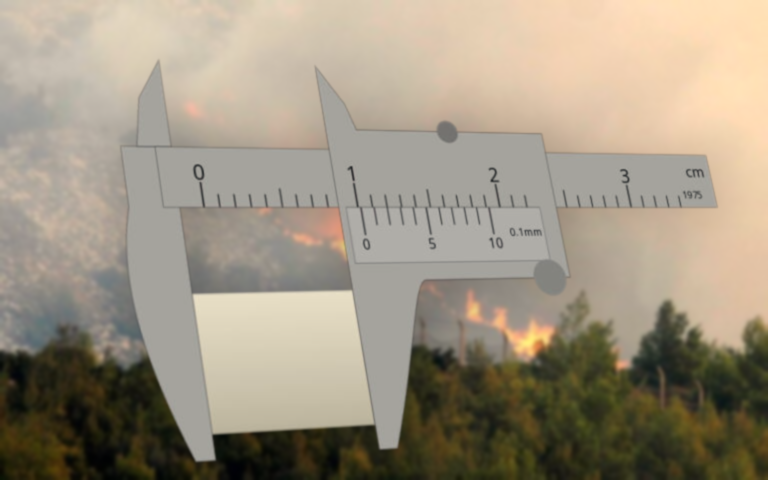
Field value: {"value": 10.2, "unit": "mm"}
